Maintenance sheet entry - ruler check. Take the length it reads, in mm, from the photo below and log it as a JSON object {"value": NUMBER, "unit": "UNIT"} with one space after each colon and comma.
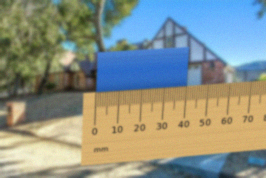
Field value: {"value": 40, "unit": "mm"}
